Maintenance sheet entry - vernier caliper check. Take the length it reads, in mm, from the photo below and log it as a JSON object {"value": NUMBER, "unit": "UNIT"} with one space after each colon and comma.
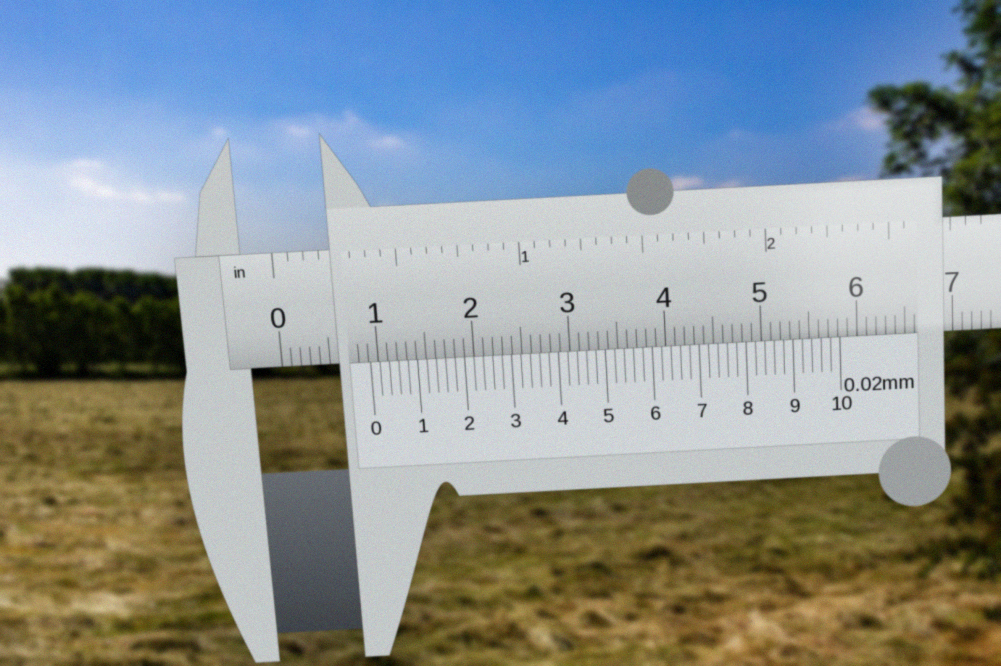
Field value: {"value": 9.2, "unit": "mm"}
